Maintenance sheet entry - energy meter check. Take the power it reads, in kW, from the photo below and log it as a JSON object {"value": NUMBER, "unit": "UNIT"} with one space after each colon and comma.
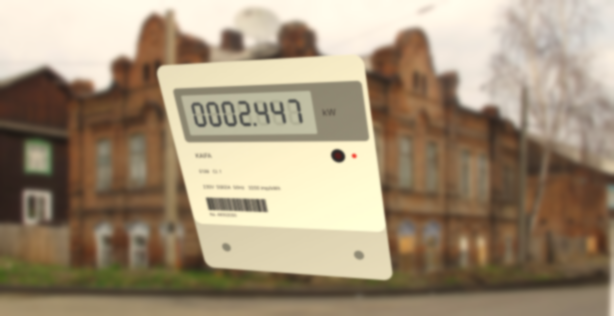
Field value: {"value": 2.447, "unit": "kW"}
